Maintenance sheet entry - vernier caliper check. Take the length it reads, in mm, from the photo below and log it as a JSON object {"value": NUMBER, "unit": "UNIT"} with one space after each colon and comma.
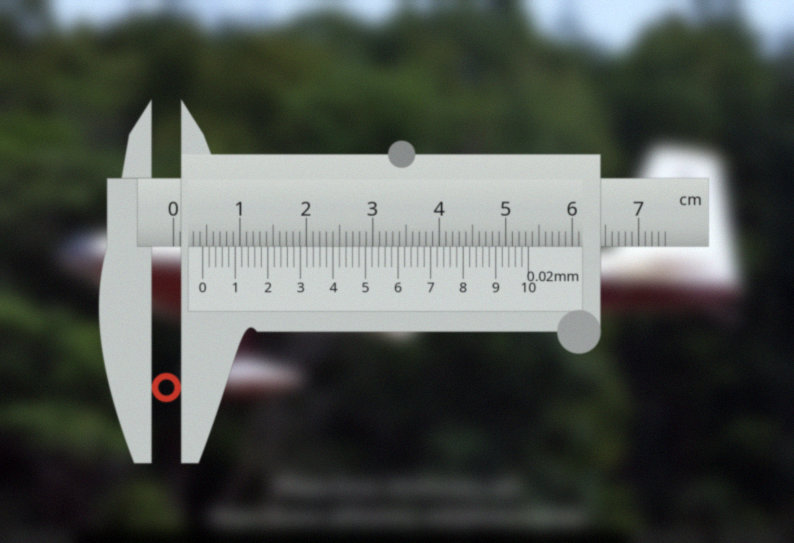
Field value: {"value": 4.4, "unit": "mm"}
